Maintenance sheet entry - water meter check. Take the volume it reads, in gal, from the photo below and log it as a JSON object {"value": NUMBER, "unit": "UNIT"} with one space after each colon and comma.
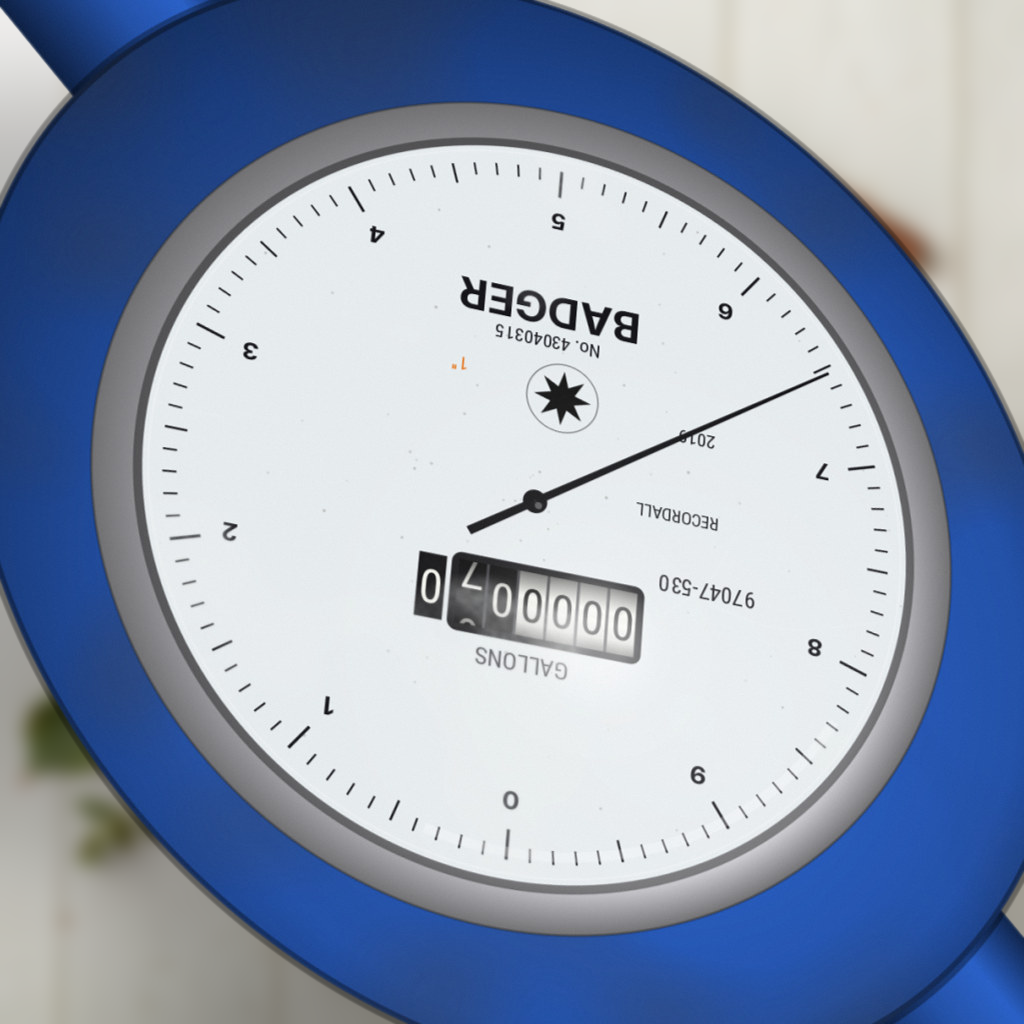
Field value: {"value": 66.5, "unit": "gal"}
